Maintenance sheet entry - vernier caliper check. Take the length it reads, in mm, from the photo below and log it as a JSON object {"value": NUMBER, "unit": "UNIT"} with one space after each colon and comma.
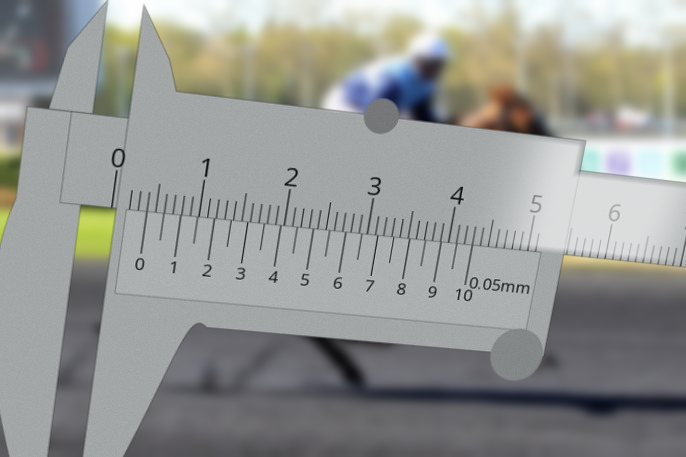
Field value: {"value": 4.0, "unit": "mm"}
